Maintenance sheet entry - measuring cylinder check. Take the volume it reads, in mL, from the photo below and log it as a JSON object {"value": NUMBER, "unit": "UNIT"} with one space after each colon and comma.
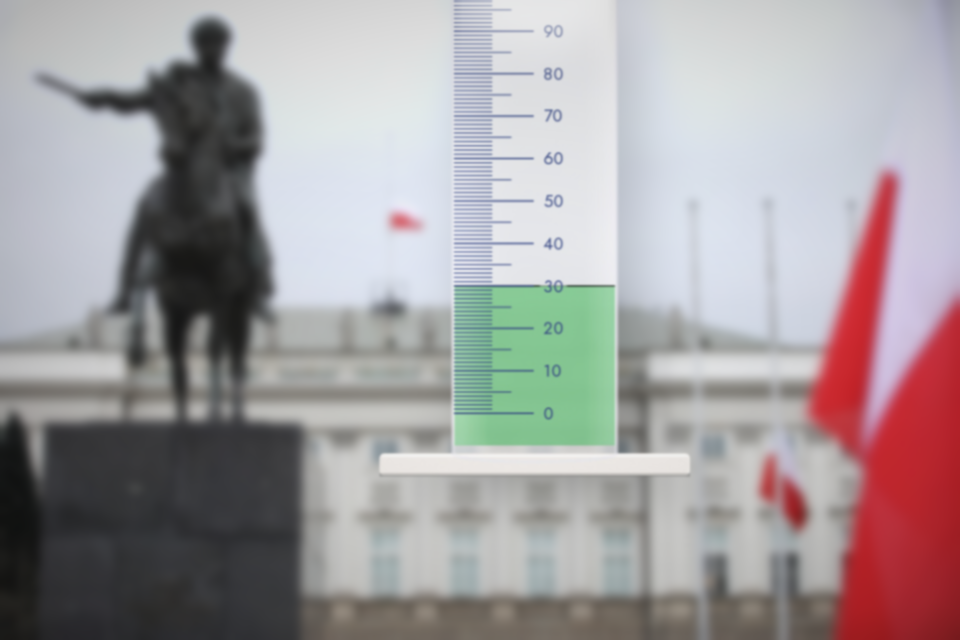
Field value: {"value": 30, "unit": "mL"}
